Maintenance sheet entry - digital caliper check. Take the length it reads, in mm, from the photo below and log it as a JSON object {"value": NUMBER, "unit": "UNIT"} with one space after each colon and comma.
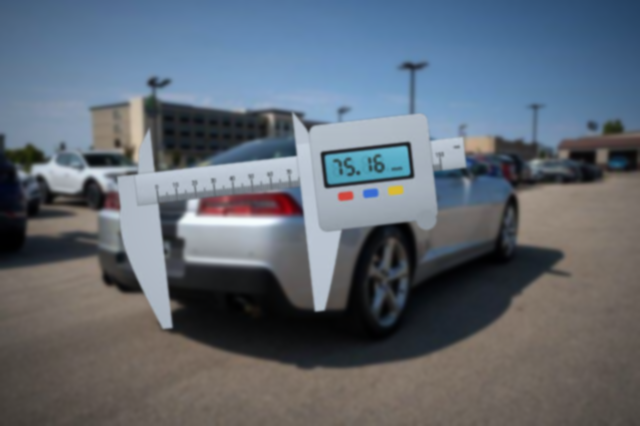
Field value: {"value": 75.16, "unit": "mm"}
